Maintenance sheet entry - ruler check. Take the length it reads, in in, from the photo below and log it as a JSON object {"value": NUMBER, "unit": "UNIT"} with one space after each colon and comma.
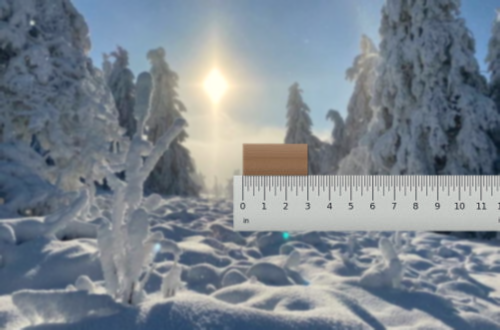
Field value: {"value": 3, "unit": "in"}
